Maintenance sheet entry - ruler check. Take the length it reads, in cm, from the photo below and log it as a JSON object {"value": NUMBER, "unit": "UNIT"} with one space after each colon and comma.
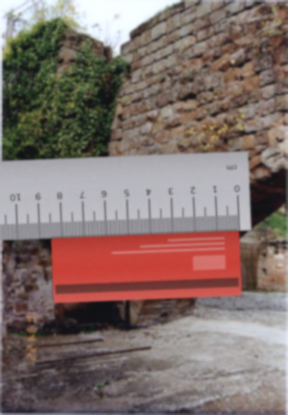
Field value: {"value": 8.5, "unit": "cm"}
